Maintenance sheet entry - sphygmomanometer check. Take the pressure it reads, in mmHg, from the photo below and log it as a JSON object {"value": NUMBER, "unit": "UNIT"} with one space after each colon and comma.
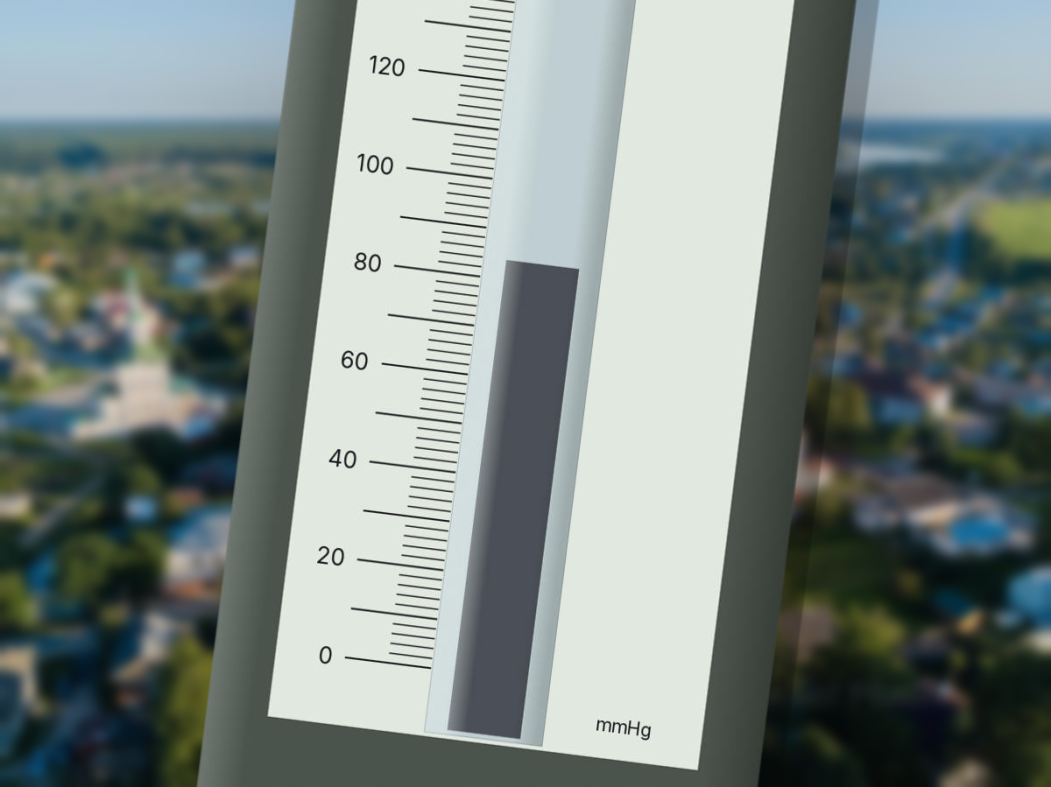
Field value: {"value": 84, "unit": "mmHg"}
